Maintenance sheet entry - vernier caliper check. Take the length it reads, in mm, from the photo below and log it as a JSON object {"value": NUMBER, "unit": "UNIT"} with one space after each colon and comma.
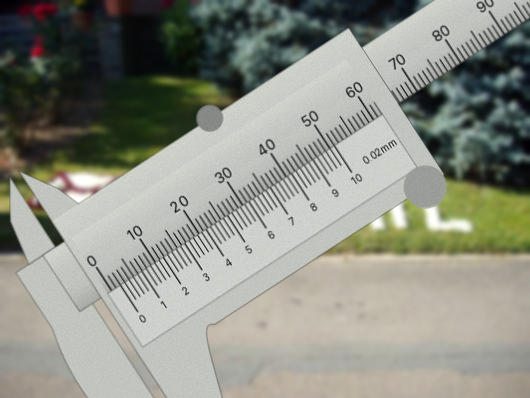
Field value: {"value": 2.0, "unit": "mm"}
